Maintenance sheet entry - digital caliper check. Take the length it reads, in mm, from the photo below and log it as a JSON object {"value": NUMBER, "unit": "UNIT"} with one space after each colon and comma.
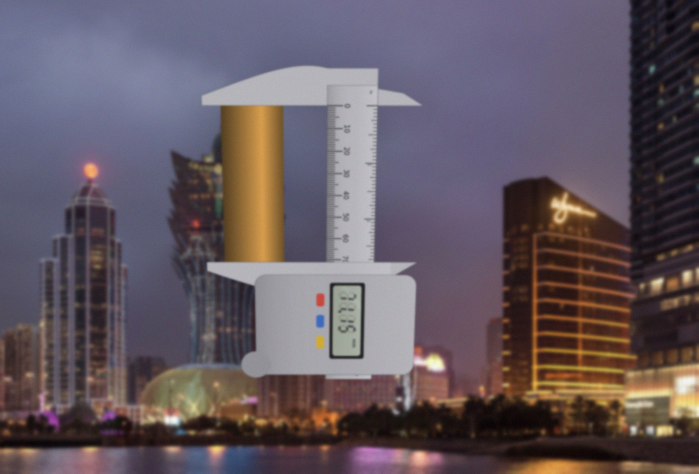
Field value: {"value": 71.15, "unit": "mm"}
